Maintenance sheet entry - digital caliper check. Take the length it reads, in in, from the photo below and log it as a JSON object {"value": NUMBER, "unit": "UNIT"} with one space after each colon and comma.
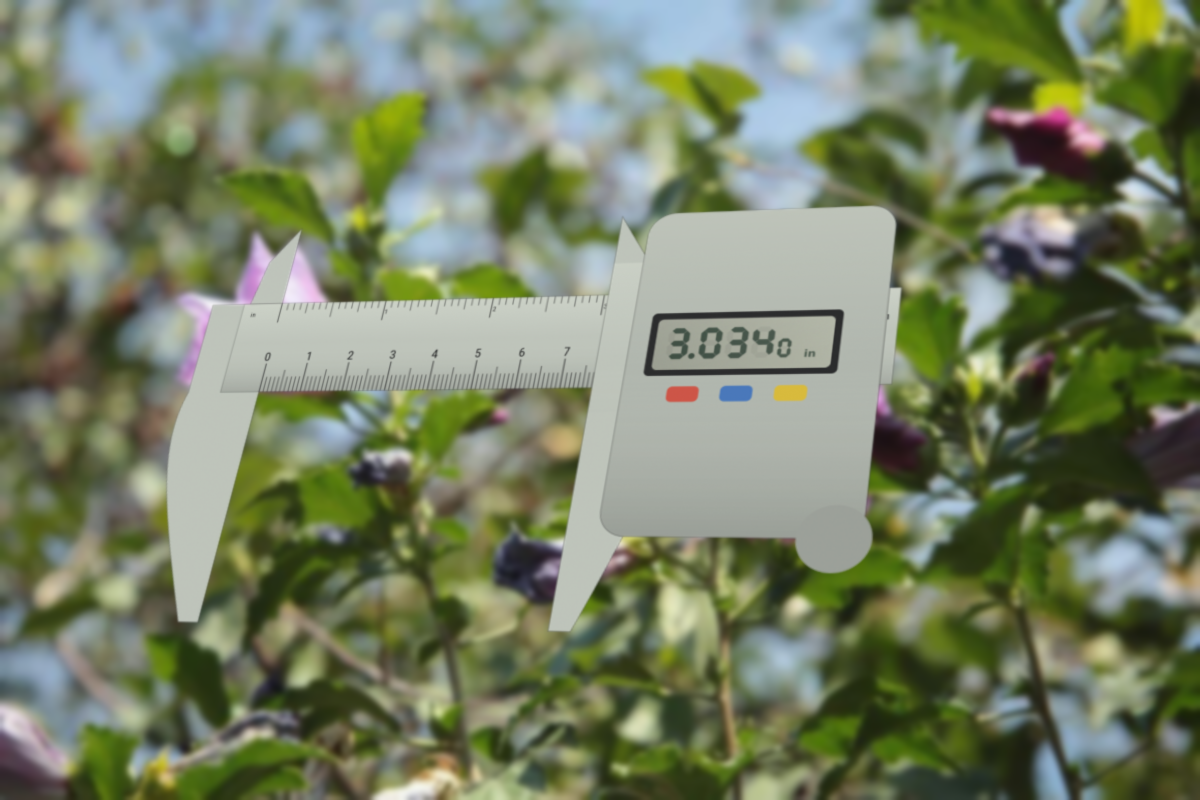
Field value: {"value": 3.0340, "unit": "in"}
